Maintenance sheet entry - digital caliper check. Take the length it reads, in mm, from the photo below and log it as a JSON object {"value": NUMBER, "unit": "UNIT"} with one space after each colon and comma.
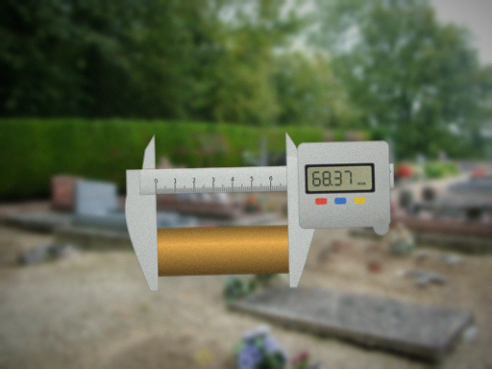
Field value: {"value": 68.37, "unit": "mm"}
